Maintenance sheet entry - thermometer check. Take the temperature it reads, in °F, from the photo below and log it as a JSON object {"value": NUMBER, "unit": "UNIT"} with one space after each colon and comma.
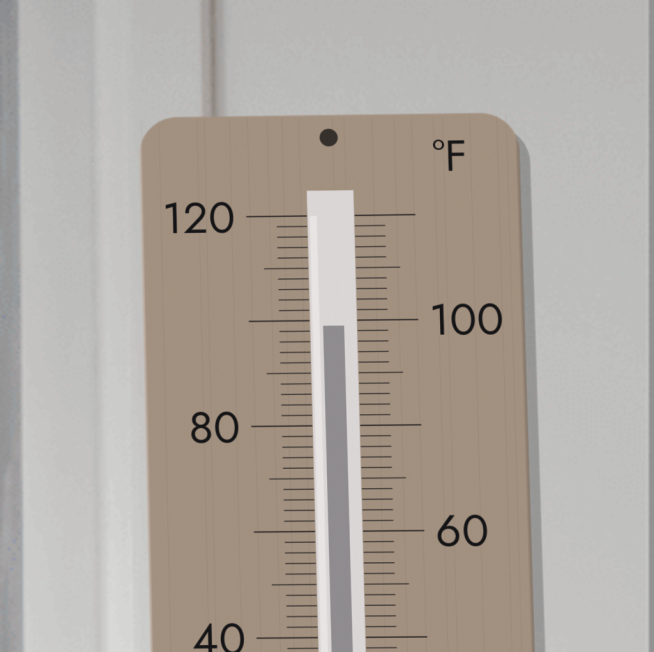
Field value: {"value": 99, "unit": "°F"}
